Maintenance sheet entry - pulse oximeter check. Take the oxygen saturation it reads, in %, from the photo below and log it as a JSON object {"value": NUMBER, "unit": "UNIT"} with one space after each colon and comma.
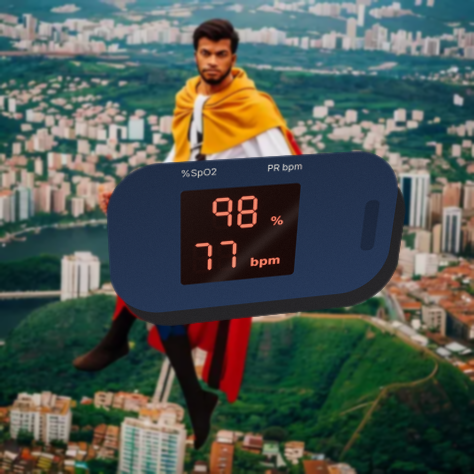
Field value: {"value": 98, "unit": "%"}
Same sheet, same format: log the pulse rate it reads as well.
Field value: {"value": 77, "unit": "bpm"}
